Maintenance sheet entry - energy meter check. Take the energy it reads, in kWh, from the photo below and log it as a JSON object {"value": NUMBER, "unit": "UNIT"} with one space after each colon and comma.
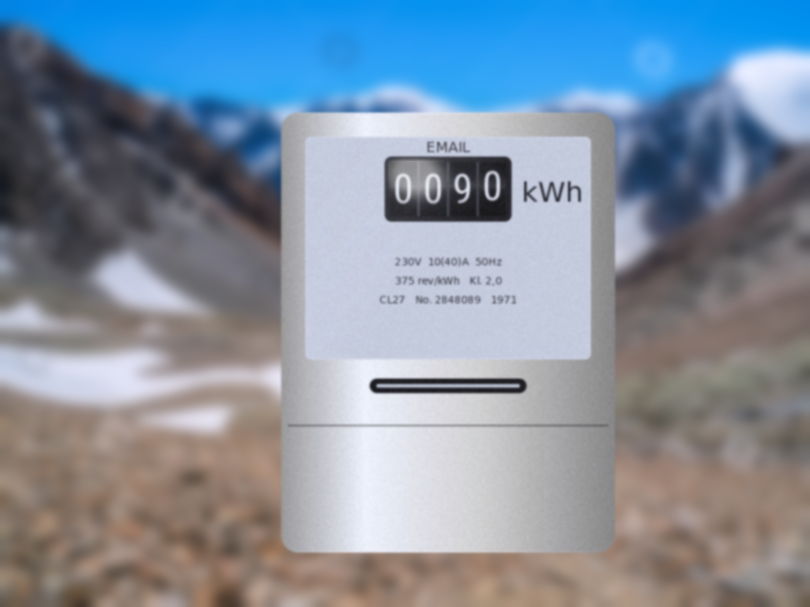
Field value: {"value": 90, "unit": "kWh"}
